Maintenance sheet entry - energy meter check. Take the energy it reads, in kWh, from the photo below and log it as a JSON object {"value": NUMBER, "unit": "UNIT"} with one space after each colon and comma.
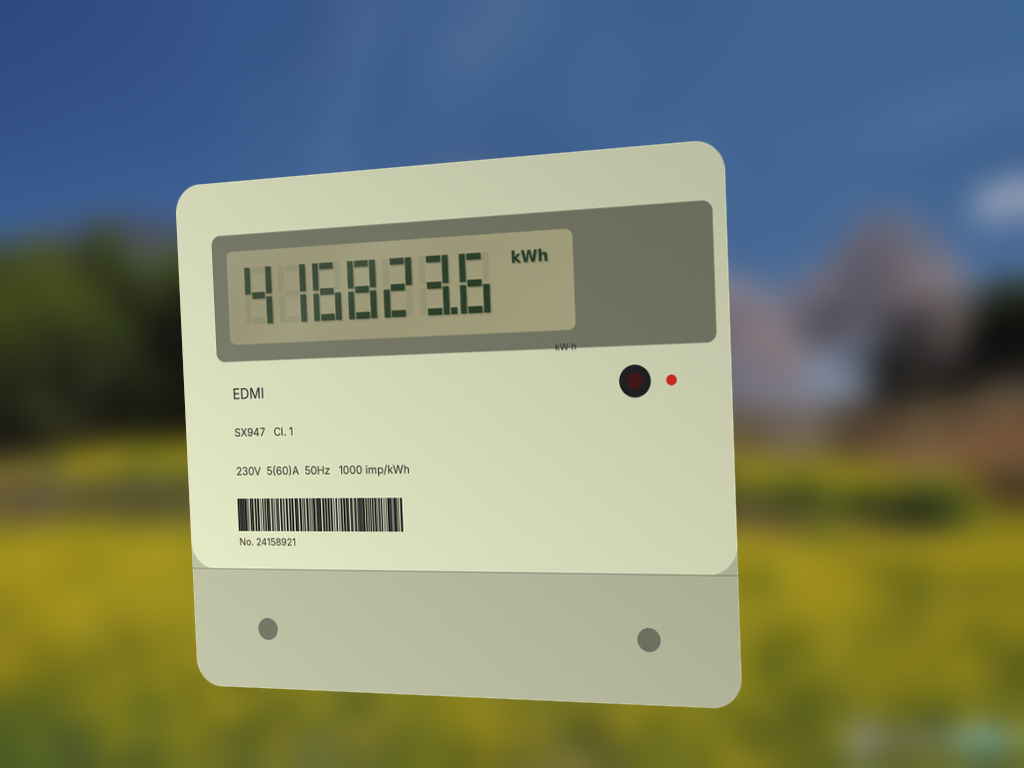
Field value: {"value": 416823.6, "unit": "kWh"}
